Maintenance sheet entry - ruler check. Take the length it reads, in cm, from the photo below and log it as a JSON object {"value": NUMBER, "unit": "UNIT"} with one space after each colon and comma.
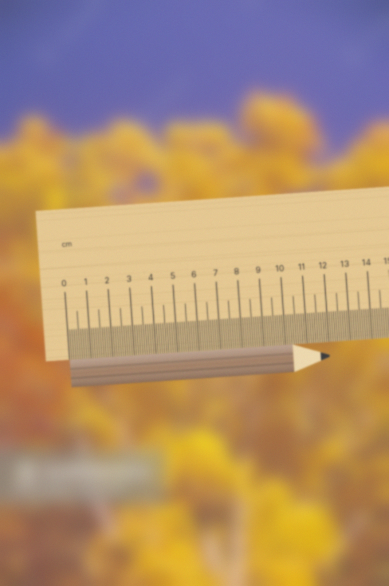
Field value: {"value": 12, "unit": "cm"}
